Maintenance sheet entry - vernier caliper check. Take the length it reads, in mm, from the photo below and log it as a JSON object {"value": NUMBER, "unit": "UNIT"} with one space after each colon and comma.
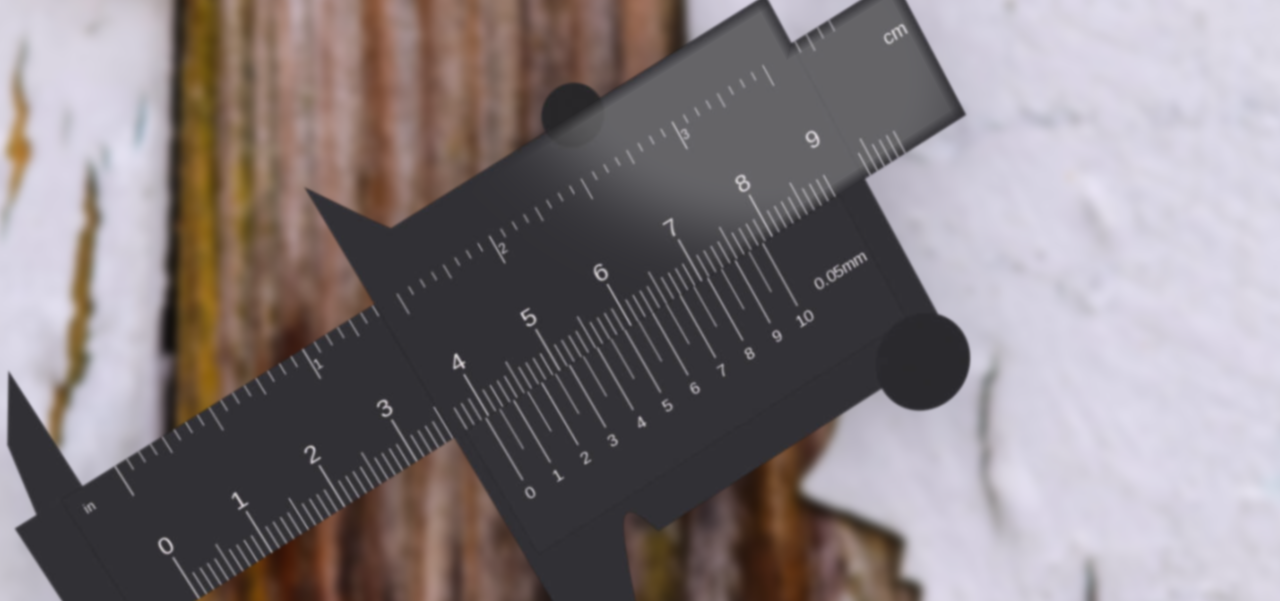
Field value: {"value": 39.6, "unit": "mm"}
